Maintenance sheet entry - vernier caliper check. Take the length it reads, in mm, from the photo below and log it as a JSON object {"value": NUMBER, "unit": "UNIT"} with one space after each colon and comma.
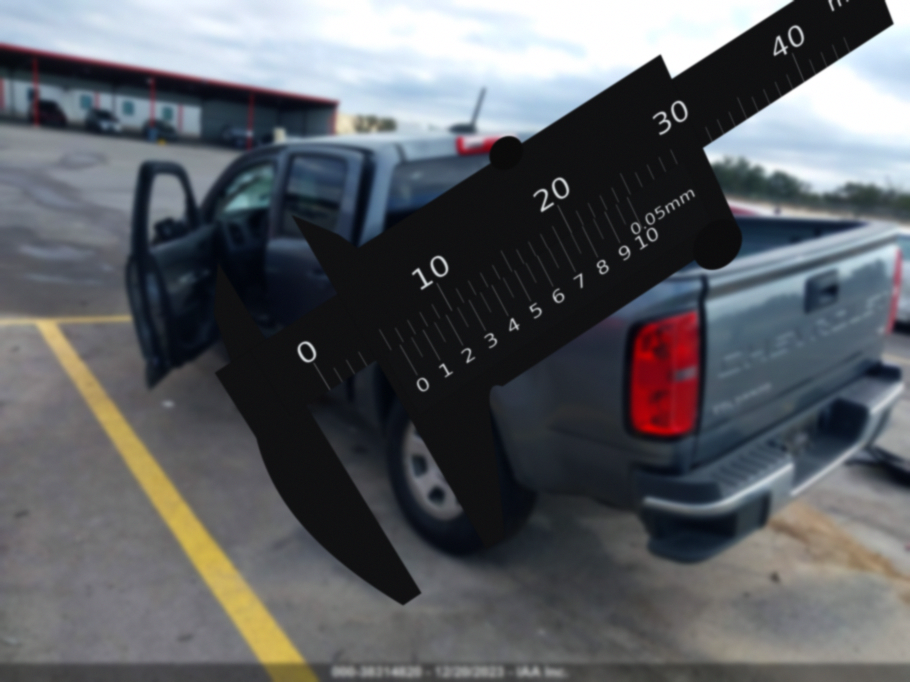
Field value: {"value": 5.7, "unit": "mm"}
